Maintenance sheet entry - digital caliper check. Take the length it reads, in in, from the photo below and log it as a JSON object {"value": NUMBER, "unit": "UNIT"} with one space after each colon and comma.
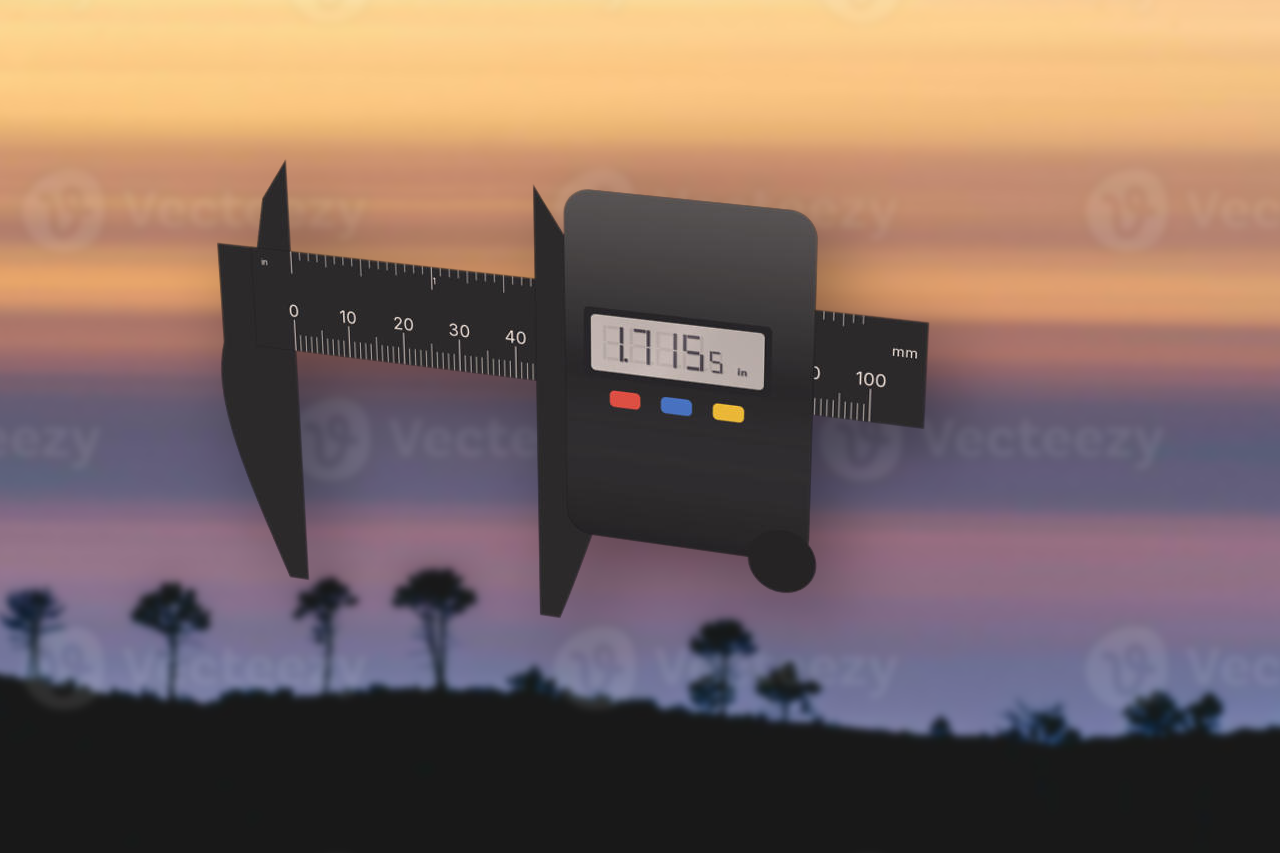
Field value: {"value": 1.7155, "unit": "in"}
